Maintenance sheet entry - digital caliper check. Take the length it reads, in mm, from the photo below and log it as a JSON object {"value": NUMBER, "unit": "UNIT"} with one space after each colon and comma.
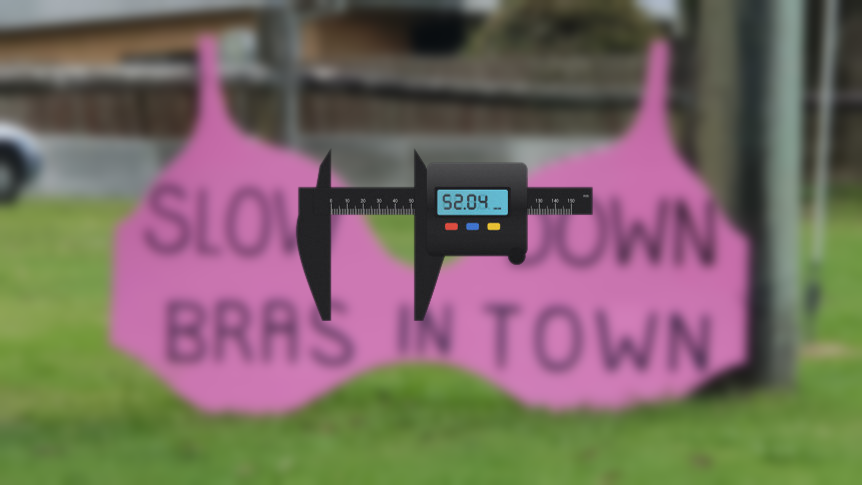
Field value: {"value": 52.04, "unit": "mm"}
